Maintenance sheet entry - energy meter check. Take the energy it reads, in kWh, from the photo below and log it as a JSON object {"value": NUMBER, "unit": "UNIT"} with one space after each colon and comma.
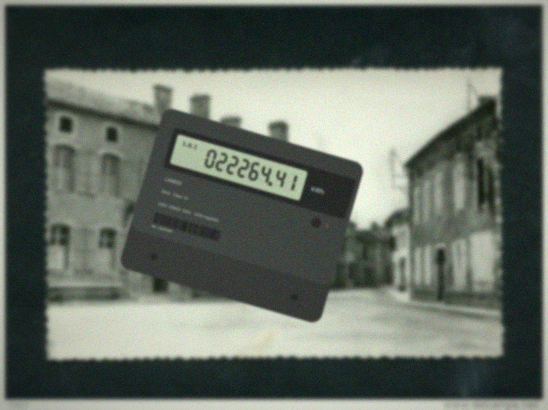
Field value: {"value": 22264.41, "unit": "kWh"}
